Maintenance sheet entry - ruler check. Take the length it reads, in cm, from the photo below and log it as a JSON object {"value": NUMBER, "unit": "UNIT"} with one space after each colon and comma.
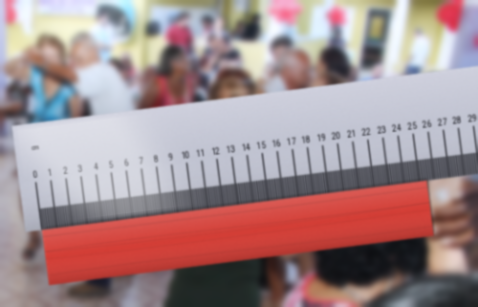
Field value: {"value": 25.5, "unit": "cm"}
